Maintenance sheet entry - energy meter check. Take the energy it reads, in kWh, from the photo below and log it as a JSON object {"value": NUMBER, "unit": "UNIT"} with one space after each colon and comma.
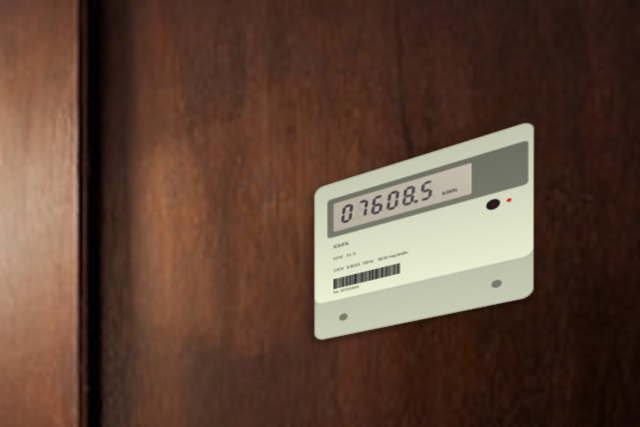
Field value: {"value": 7608.5, "unit": "kWh"}
